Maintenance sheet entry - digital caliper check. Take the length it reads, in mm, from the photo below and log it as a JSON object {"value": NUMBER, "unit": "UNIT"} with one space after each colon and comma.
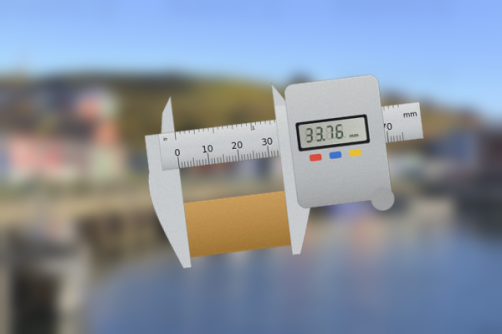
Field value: {"value": 33.76, "unit": "mm"}
